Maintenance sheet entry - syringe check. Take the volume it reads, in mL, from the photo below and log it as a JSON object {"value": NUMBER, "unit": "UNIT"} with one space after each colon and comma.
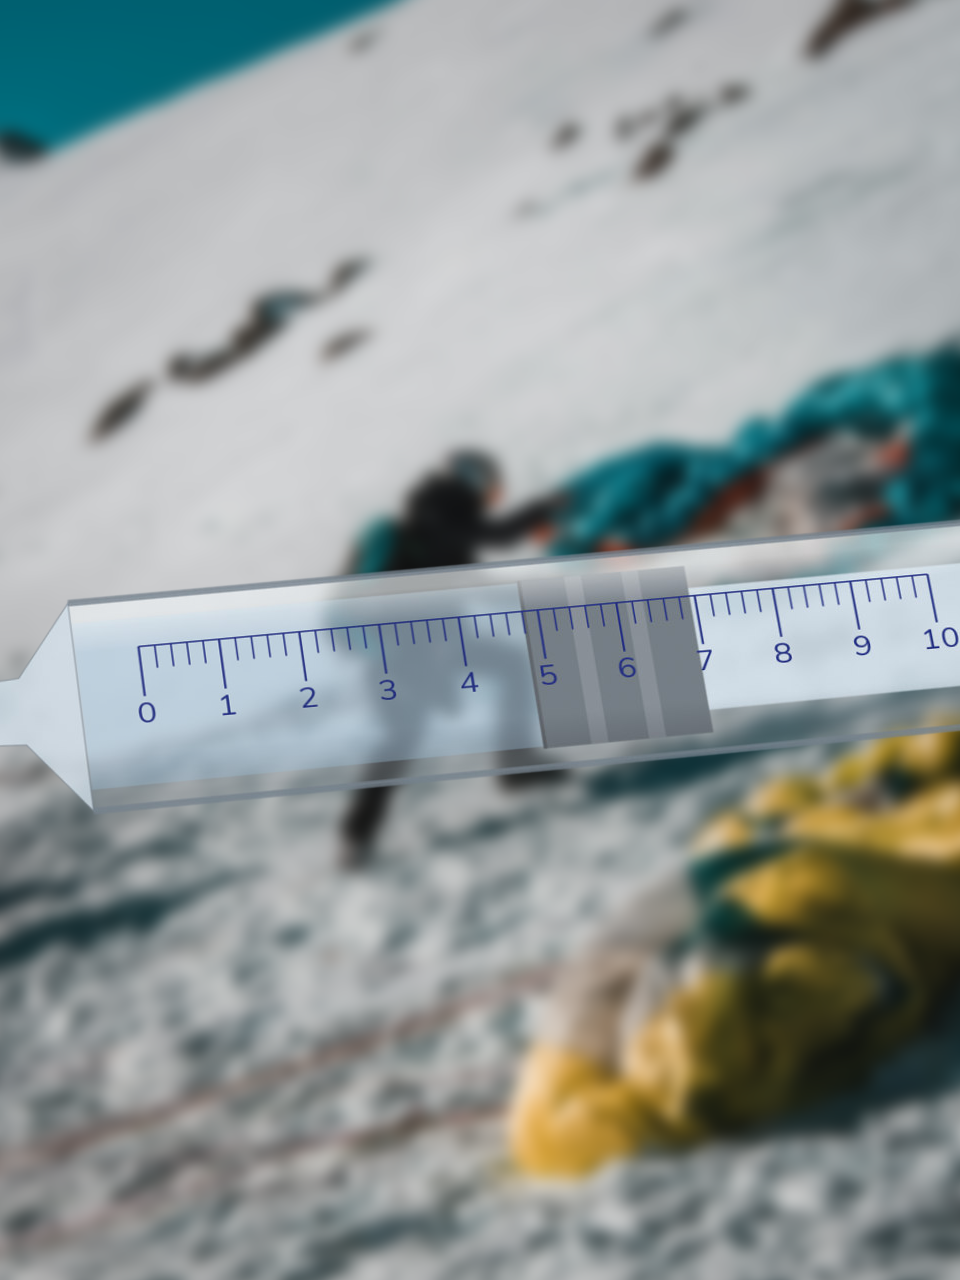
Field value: {"value": 4.8, "unit": "mL"}
